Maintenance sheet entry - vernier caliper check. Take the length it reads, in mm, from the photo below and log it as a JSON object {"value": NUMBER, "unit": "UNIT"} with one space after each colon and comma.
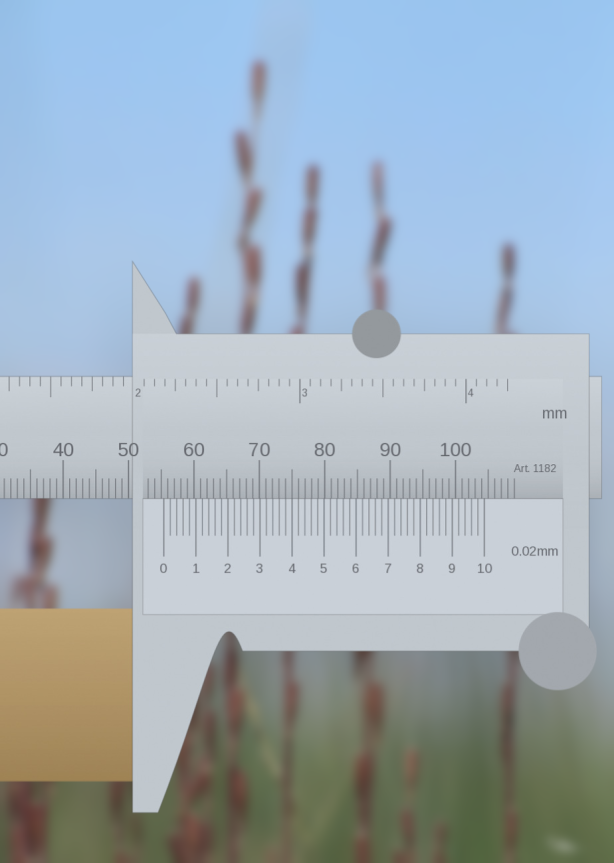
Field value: {"value": 55.4, "unit": "mm"}
